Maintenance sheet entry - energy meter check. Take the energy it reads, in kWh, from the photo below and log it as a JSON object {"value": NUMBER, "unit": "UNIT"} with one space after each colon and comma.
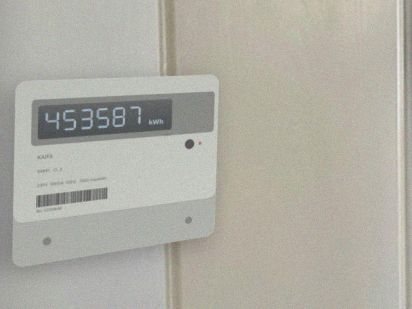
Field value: {"value": 453587, "unit": "kWh"}
